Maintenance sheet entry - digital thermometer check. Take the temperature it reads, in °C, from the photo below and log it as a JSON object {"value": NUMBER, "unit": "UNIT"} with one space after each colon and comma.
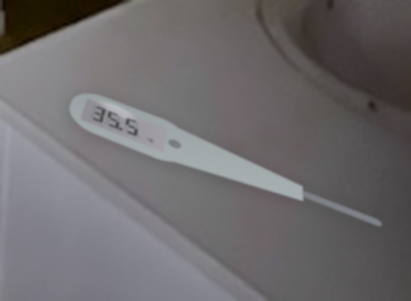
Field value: {"value": 35.5, "unit": "°C"}
